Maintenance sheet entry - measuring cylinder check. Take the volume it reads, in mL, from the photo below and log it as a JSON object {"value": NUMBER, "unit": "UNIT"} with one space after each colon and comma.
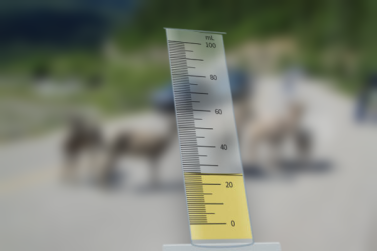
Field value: {"value": 25, "unit": "mL"}
